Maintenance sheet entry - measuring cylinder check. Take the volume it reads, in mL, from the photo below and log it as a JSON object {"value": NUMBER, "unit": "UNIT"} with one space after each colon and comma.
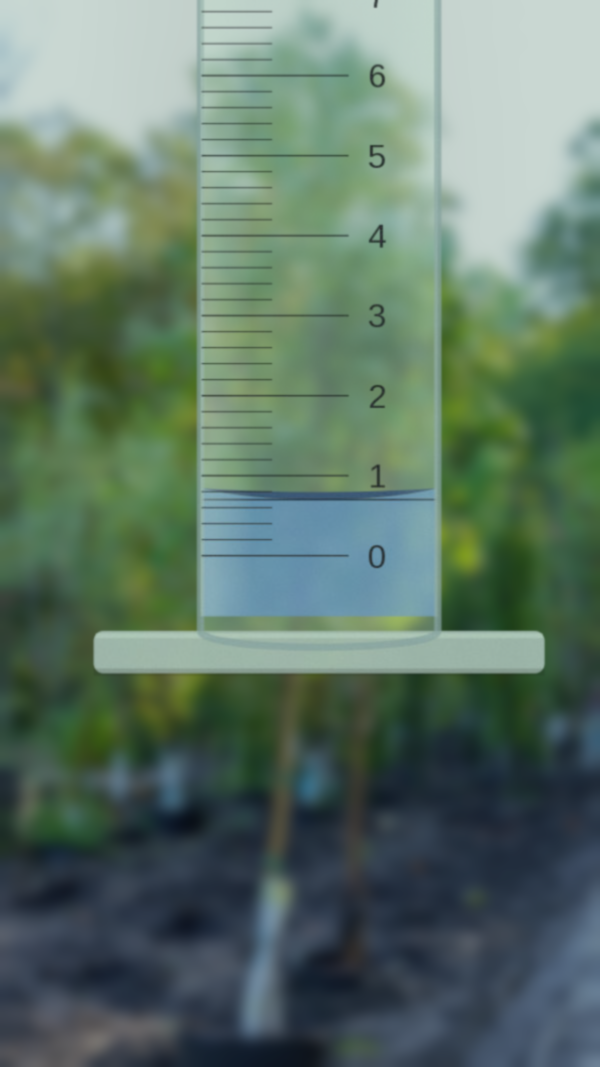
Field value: {"value": 0.7, "unit": "mL"}
